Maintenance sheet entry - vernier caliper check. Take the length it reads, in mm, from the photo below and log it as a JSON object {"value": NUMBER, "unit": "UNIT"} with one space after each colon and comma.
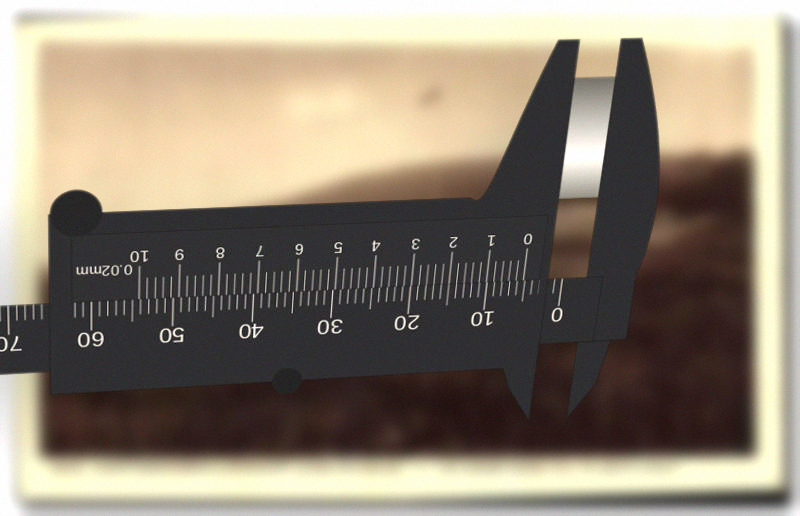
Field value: {"value": 5.2, "unit": "mm"}
